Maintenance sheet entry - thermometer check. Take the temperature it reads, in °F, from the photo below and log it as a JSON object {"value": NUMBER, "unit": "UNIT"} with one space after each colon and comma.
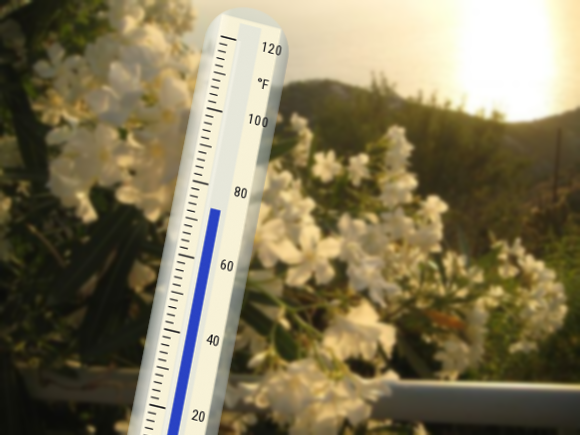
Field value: {"value": 74, "unit": "°F"}
